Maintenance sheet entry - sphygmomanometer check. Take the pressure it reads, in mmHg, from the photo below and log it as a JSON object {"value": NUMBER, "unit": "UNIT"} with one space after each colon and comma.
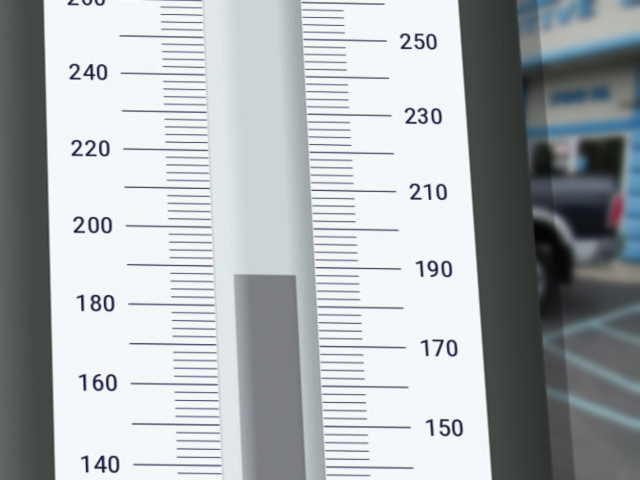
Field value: {"value": 188, "unit": "mmHg"}
